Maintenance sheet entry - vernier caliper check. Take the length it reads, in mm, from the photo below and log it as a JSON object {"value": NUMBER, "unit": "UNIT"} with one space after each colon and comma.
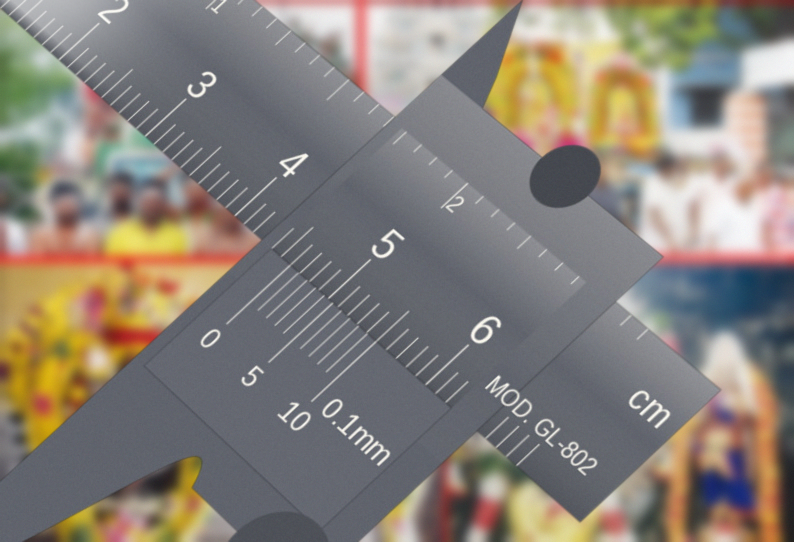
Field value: {"value": 46.0, "unit": "mm"}
